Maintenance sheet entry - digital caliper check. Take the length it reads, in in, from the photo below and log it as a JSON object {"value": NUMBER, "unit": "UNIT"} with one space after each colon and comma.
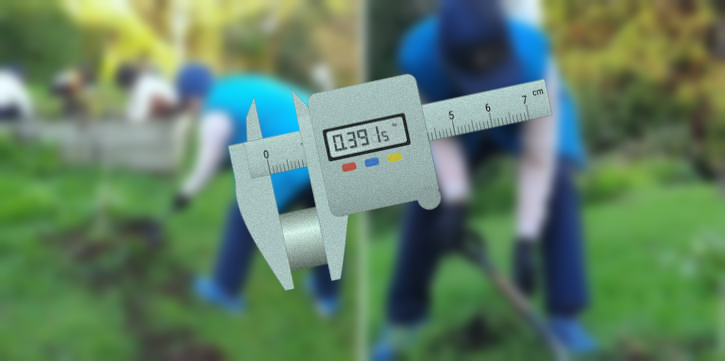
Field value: {"value": 0.3915, "unit": "in"}
